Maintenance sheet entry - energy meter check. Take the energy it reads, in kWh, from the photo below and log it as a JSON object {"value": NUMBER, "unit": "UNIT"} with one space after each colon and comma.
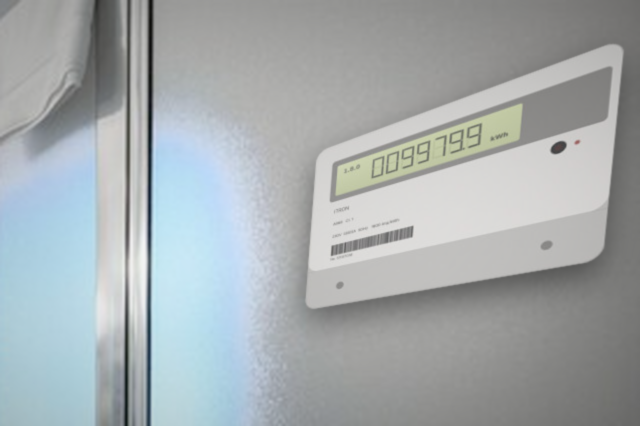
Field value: {"value": 9979.9, "unit": "kWh"}
